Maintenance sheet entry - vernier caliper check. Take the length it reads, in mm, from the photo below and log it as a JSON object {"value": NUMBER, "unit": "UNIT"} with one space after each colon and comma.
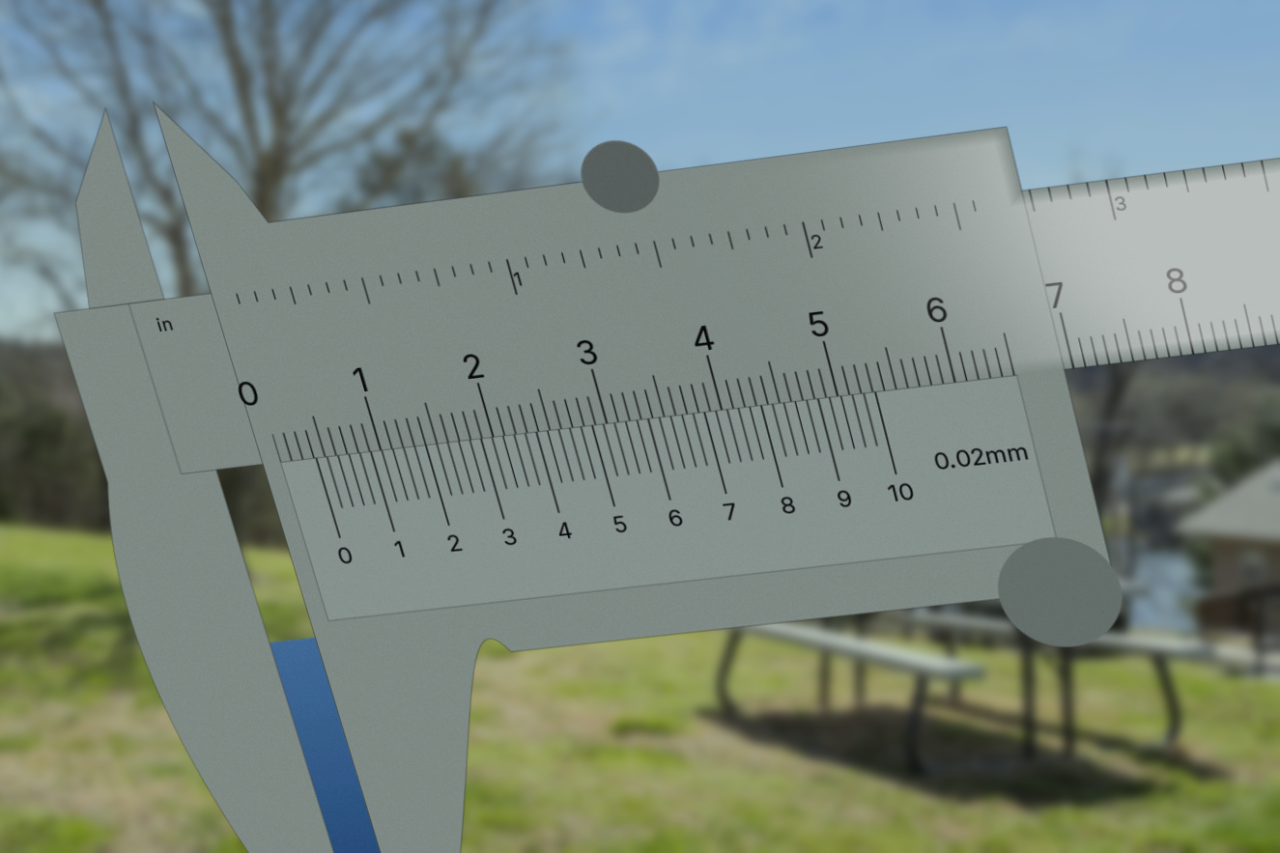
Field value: {"value": 4.2, "unit": "mm"}
